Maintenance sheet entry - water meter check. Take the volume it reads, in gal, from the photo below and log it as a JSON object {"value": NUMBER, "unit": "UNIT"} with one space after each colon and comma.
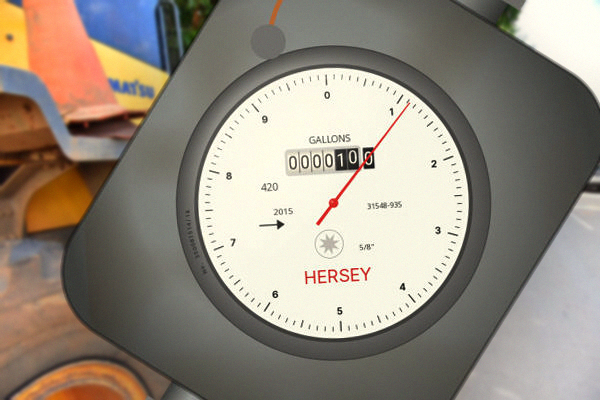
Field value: {"value": 101.1, "unit": "gal"}
